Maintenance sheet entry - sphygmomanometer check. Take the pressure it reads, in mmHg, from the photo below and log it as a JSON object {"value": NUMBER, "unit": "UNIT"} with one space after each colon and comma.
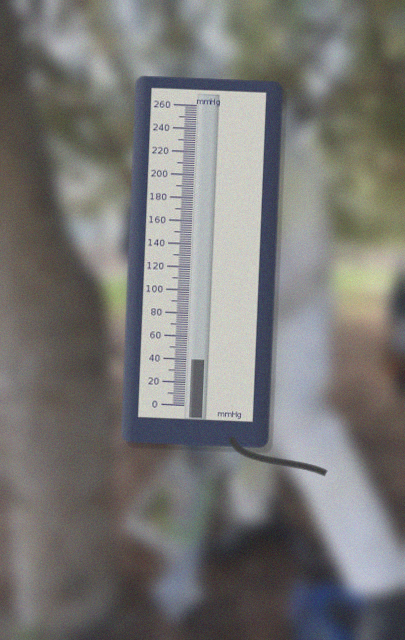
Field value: {"value": 40, "unit": "mmHg"}
